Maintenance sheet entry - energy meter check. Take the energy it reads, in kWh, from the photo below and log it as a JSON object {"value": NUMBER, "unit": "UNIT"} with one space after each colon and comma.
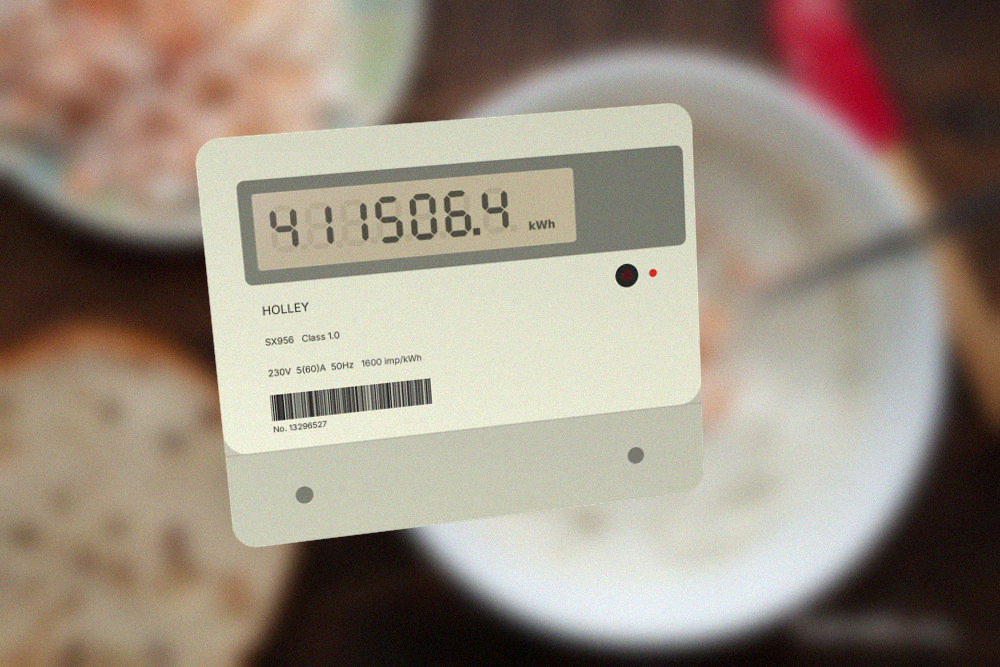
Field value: {"value": 411506.4, "unit": "kWh"}
